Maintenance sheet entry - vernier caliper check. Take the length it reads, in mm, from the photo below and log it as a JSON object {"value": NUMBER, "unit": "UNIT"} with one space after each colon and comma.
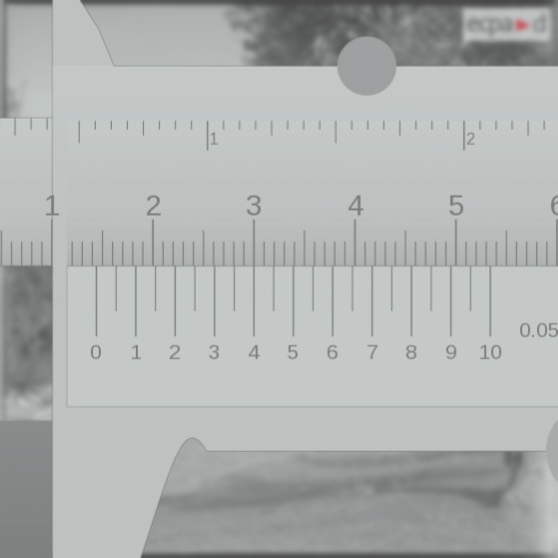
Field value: {"value": 14.4, "unit": "mm"}
